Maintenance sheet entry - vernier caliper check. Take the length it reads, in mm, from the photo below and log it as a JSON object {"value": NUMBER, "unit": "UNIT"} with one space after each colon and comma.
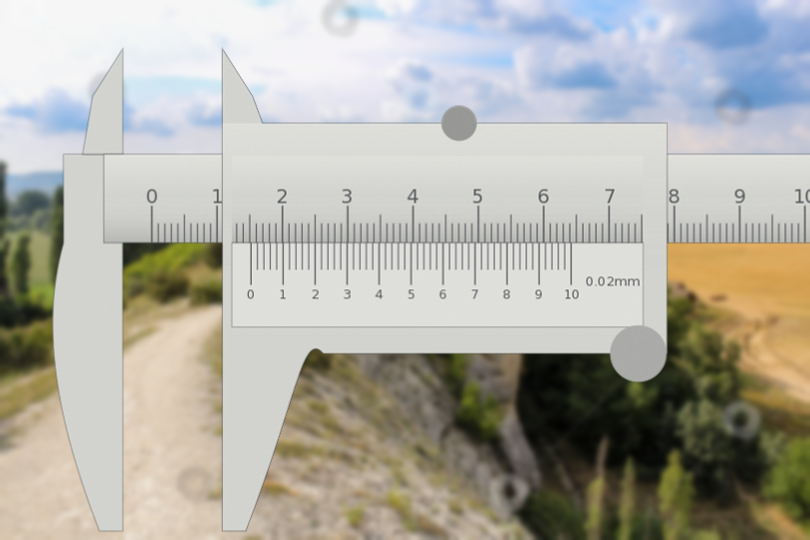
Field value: {"value": 15.2, "unit": "mm"}
